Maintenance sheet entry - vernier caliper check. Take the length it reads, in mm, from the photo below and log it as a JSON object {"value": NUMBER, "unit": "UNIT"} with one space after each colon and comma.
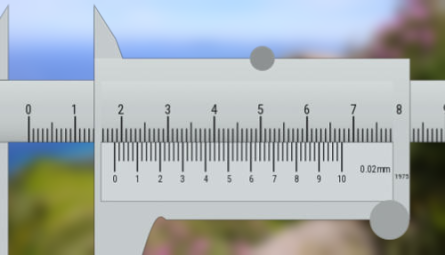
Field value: {"value": 18.5, "unit": "mm"}
